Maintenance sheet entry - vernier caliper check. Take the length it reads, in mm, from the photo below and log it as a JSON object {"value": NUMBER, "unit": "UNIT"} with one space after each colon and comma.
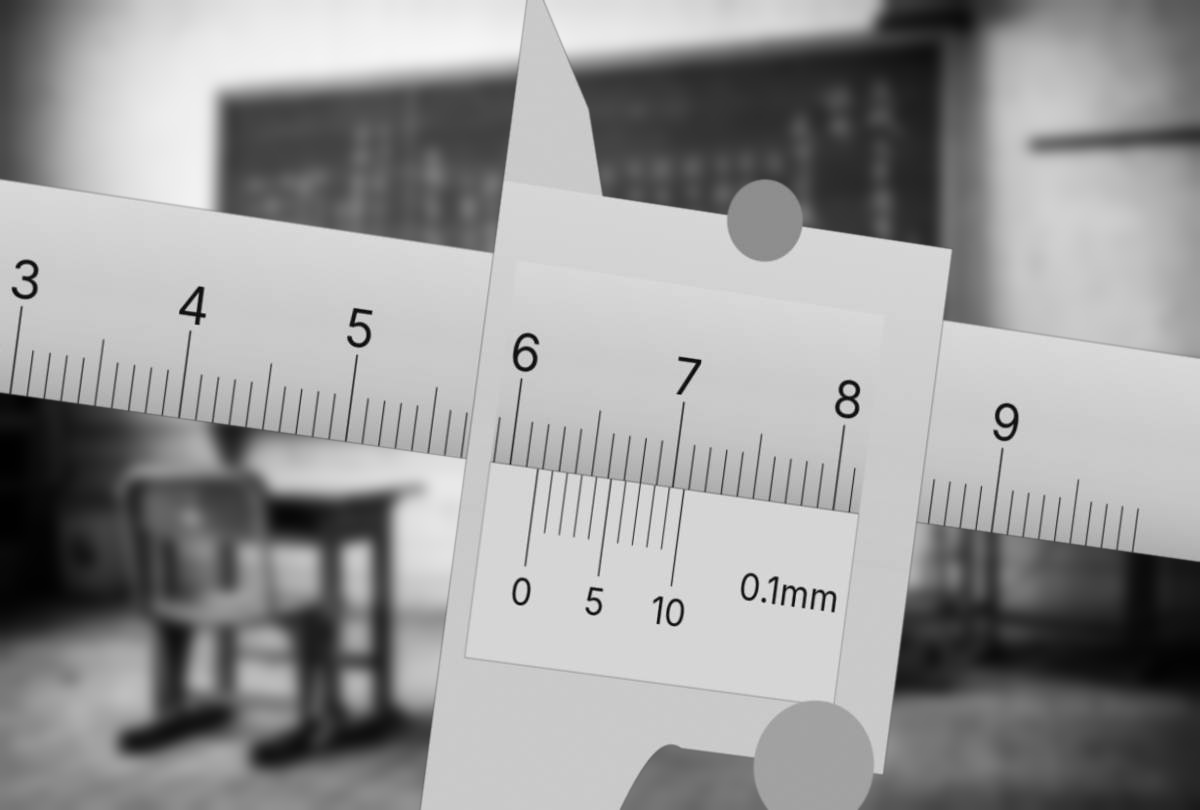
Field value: {"value": 61.7, "unit": "mm"}
